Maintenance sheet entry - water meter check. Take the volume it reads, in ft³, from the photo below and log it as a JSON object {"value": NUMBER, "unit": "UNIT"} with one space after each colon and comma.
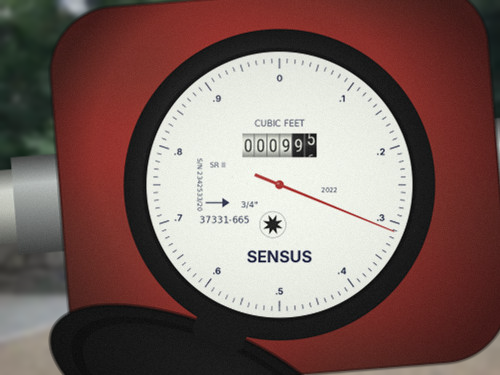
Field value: {"value": 995.31, "unit": "ft³"}
